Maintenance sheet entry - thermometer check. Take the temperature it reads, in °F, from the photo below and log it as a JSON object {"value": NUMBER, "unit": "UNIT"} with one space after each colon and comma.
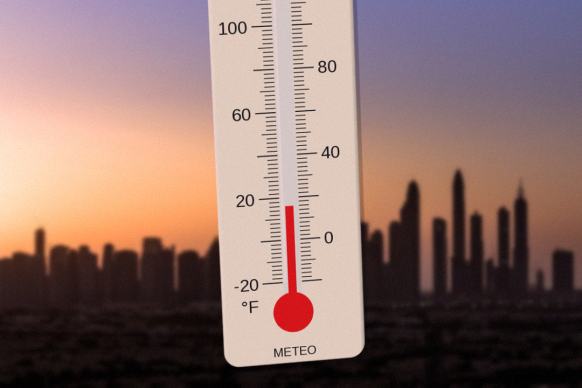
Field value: {"value": 16, "unit": "°F"}
